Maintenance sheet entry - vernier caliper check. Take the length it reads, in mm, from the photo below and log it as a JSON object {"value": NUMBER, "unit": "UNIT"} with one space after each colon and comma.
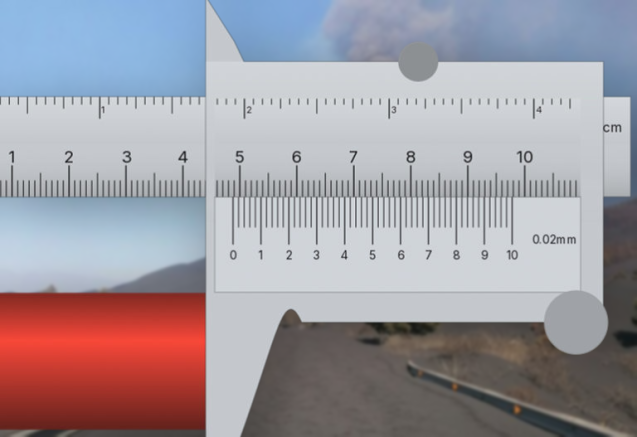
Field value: {"value": 48.8, "unit": "mm"}
